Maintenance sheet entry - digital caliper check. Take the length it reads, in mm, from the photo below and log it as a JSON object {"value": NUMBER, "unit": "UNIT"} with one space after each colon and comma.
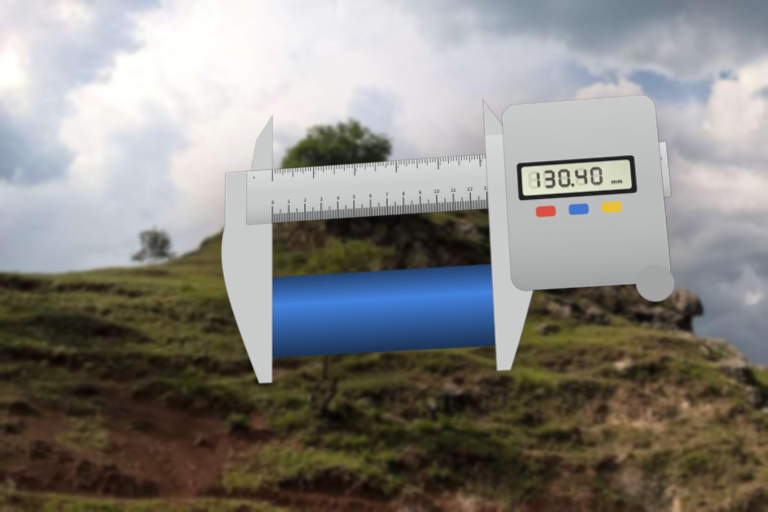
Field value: {"value": 130.40, "unit": "mm"}
